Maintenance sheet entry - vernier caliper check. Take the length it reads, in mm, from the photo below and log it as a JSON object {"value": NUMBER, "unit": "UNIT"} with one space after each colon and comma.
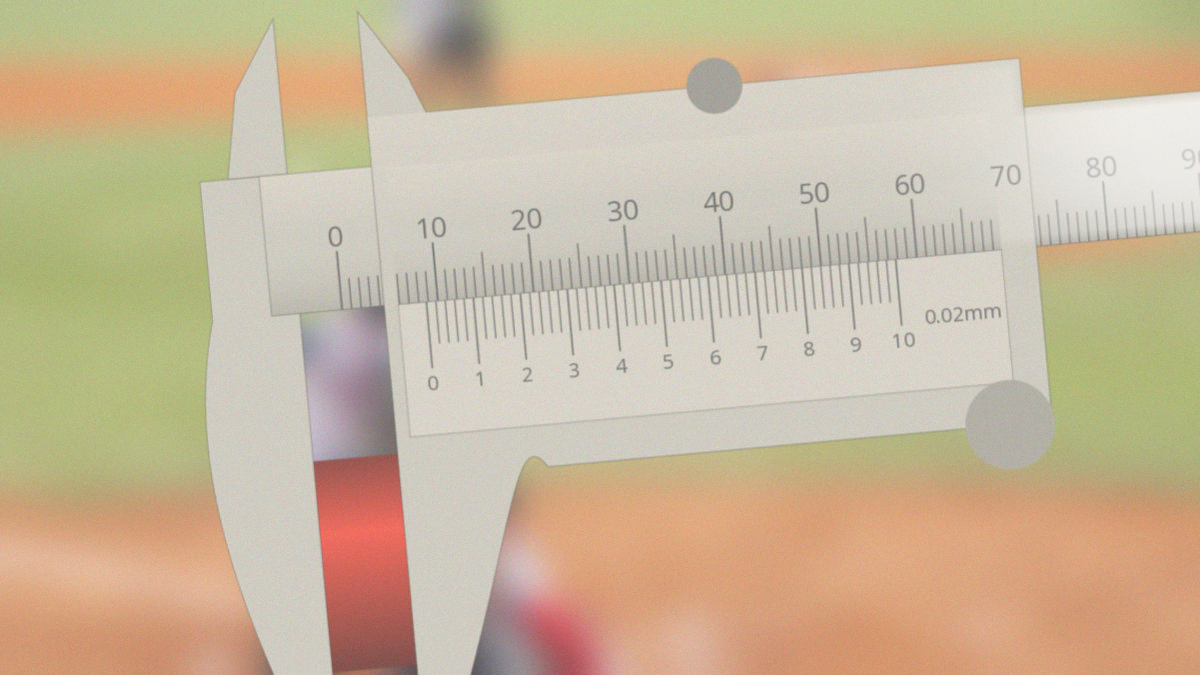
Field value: {"value": 8.8, "unit": "mm"}
